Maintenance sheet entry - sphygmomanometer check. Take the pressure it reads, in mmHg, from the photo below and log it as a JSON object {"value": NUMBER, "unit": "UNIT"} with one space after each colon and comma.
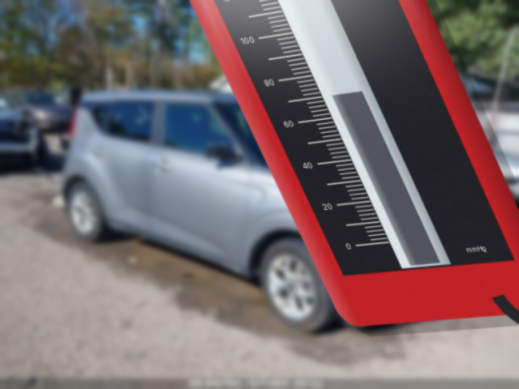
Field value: {"value": 70, "unit": "mmHg"}
